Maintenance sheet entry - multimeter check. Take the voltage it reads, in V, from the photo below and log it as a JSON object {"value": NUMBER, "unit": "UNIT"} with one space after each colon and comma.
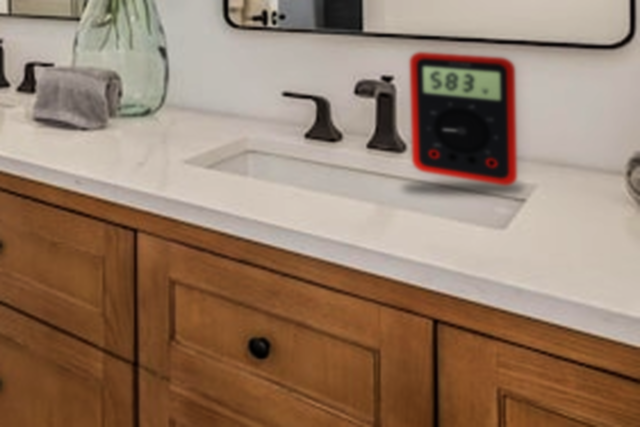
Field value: {"value": 583, "unit": "V"}
